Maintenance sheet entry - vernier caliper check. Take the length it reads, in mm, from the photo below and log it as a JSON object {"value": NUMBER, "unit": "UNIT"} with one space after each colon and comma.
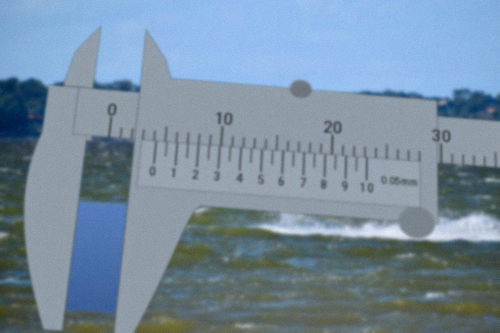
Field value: {"value": 4.2, "unit": "mm"}
